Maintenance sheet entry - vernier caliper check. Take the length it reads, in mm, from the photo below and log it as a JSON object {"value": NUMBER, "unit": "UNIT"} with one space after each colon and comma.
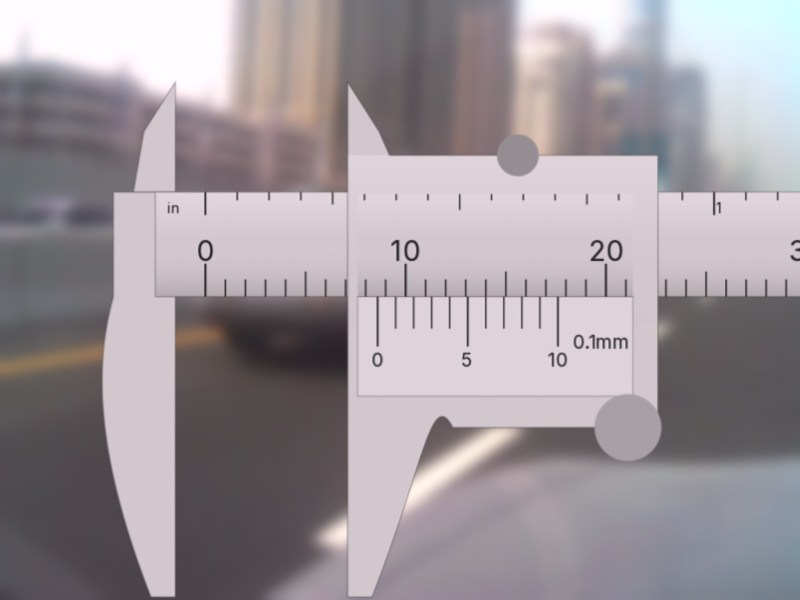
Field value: {"value": 8.6, "unit": "mm"}
